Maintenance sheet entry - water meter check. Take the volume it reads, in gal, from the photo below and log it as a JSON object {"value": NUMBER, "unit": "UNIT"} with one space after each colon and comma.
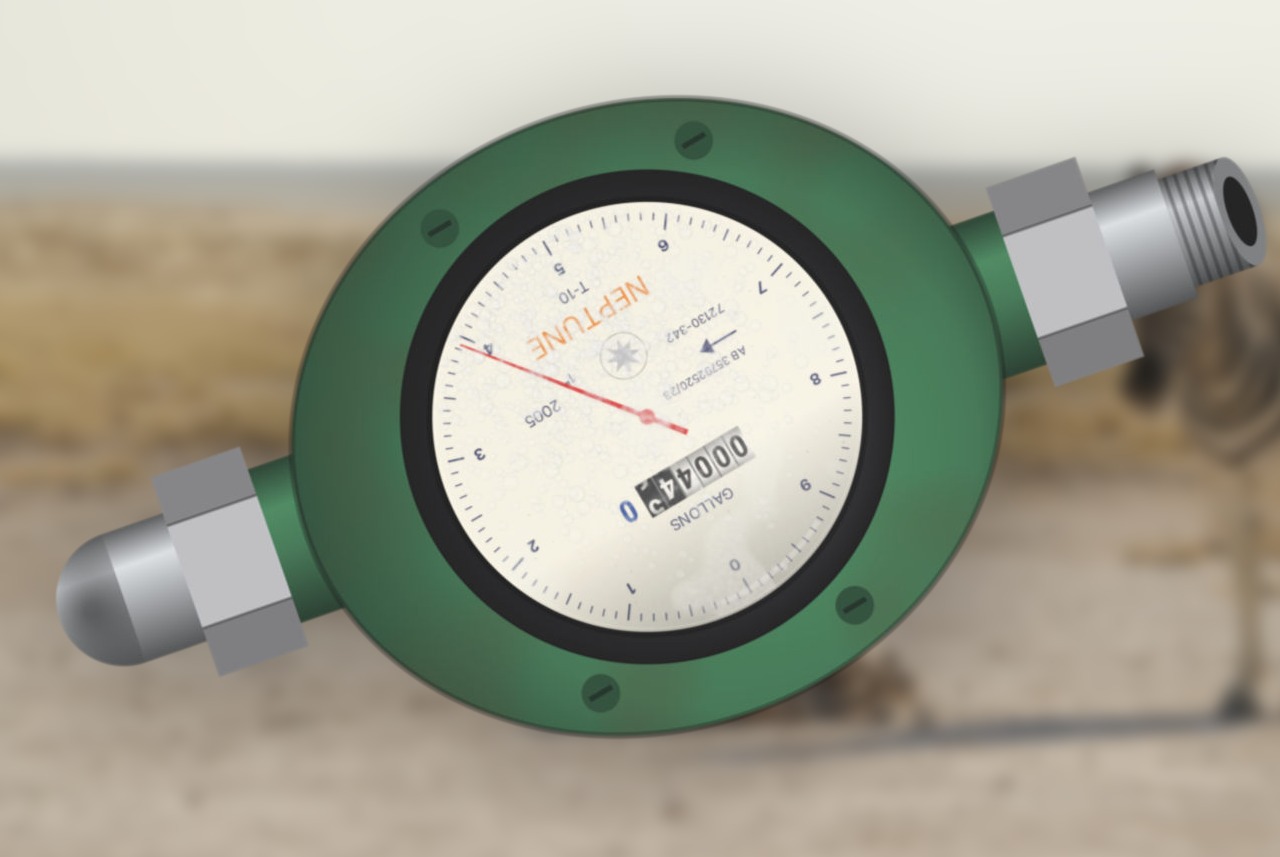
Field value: {"value": 4453.9, "unit": "gal"}
